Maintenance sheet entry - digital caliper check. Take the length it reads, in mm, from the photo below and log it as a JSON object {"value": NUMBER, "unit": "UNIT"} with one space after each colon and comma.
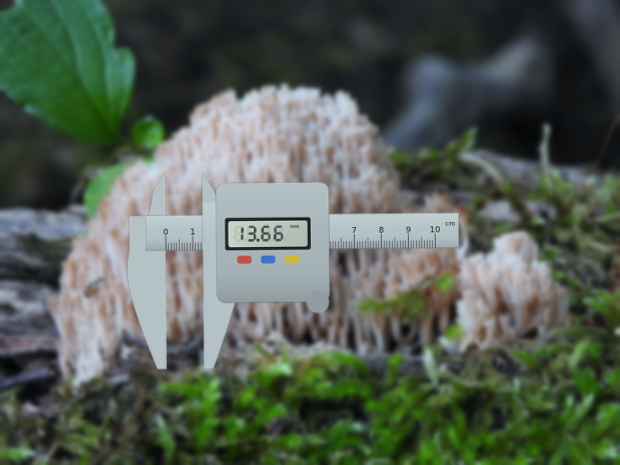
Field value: {"value": 13.66, "unit": "mm"}
